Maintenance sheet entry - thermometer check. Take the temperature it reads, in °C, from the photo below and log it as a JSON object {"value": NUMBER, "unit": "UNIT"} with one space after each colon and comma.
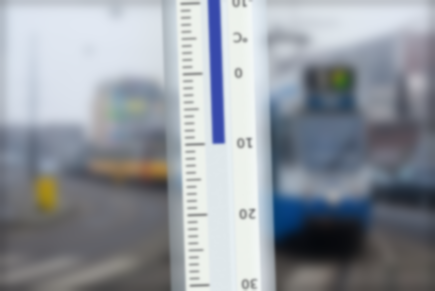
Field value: {"value": 10, "unit": "°C"}
